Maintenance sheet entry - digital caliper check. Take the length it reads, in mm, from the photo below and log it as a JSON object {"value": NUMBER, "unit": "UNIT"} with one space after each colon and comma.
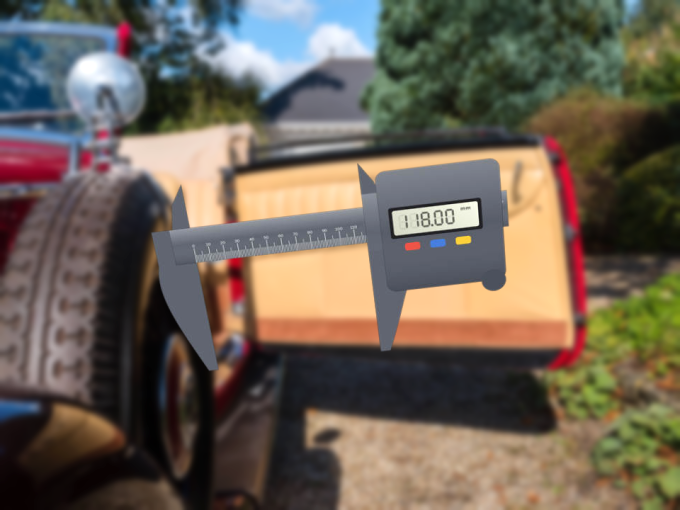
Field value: {"value": 118.00, "unit": "mm"}
